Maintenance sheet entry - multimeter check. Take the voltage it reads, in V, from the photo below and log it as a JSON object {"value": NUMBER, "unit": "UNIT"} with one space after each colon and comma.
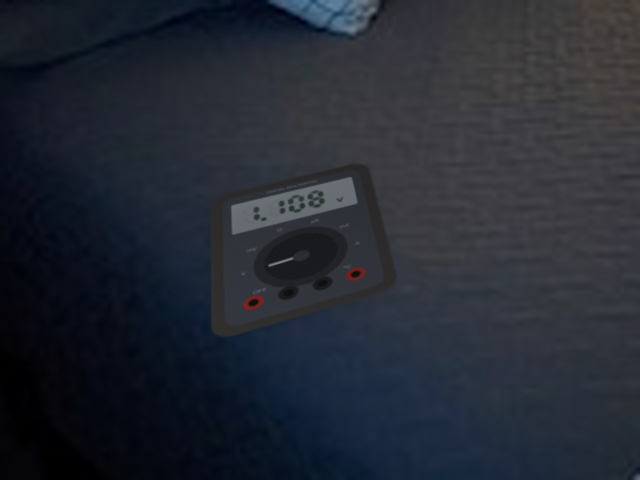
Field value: {"value": 1.108, "unit": "V"}
